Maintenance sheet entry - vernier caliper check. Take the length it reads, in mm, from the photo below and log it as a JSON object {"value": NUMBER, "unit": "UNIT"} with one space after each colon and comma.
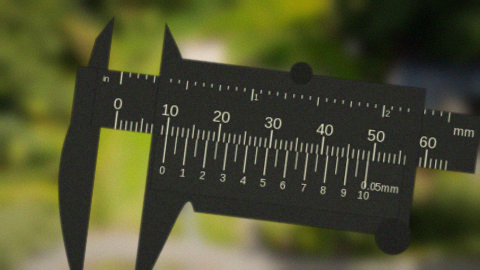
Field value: {"value": 10.0, "unit": "mm"}
